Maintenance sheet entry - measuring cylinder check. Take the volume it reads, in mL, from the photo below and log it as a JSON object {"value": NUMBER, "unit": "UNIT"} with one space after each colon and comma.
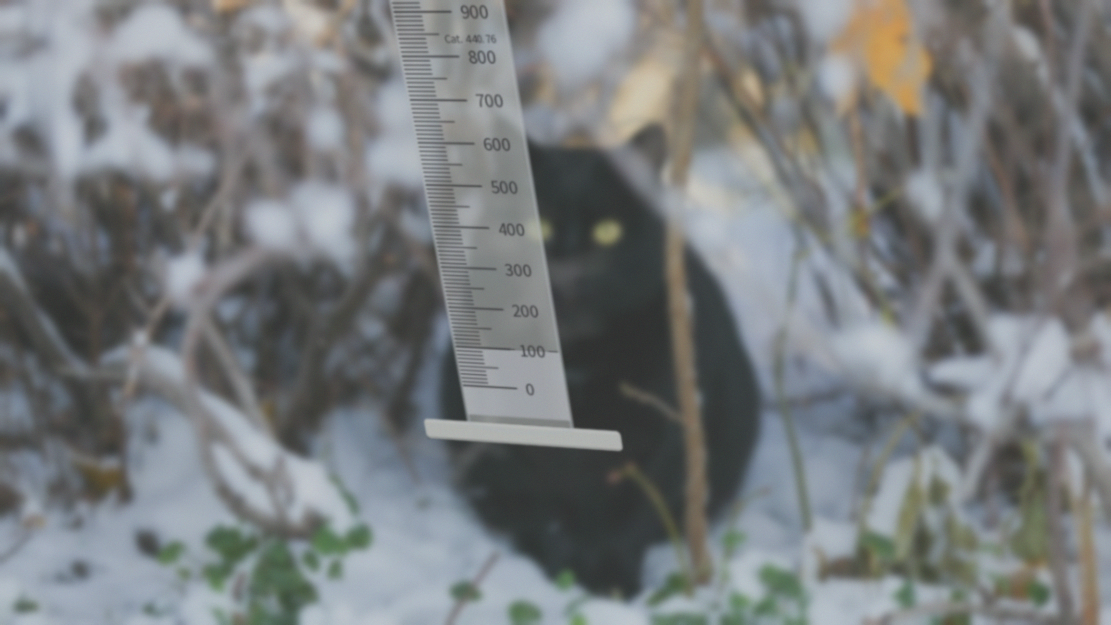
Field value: {"value": 100, "unit": "mL"}
